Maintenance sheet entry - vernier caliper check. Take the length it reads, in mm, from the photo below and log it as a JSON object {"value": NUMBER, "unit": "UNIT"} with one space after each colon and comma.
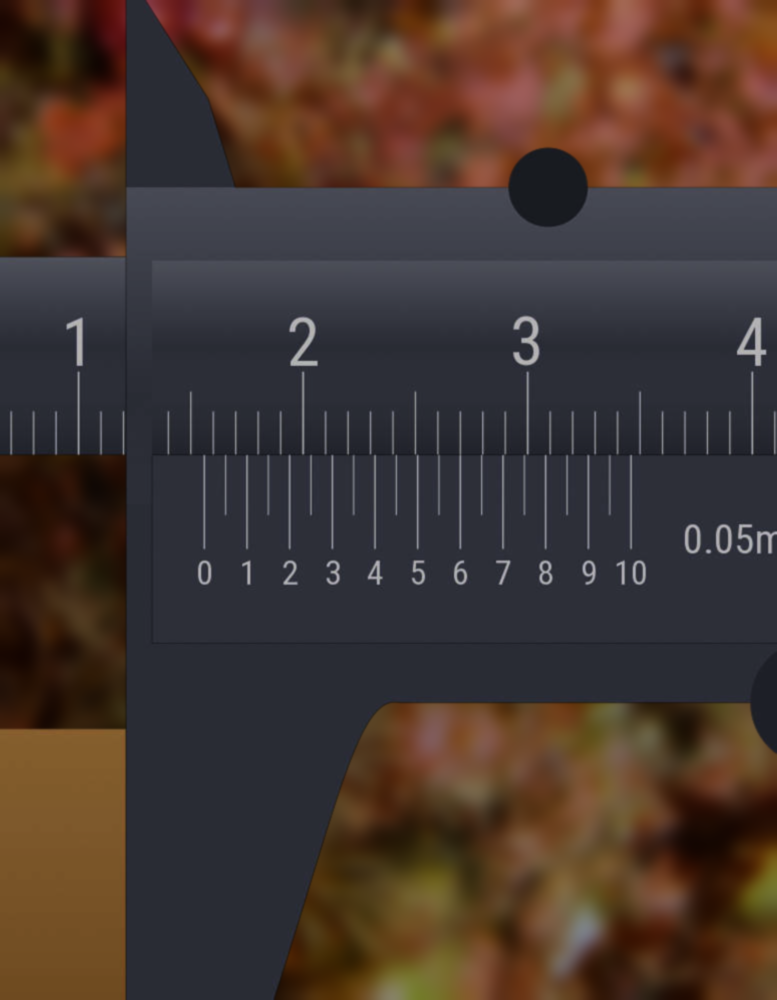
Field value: {"value": 15.6, "unit": "mm"}
